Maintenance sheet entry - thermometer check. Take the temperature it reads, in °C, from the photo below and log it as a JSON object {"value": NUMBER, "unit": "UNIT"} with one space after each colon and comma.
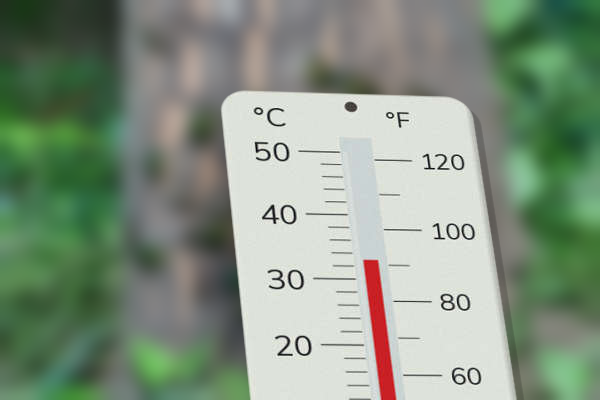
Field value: {"value": 33, "unit": "°C"}
